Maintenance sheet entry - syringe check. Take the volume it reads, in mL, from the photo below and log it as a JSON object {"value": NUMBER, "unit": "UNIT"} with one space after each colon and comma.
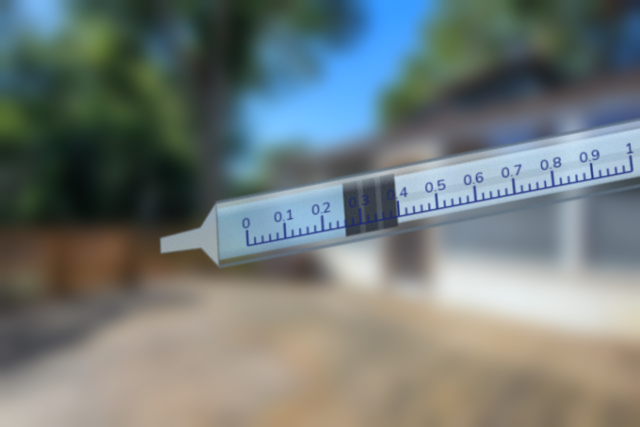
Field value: {"value": 0.26, "unit": "mL"}
